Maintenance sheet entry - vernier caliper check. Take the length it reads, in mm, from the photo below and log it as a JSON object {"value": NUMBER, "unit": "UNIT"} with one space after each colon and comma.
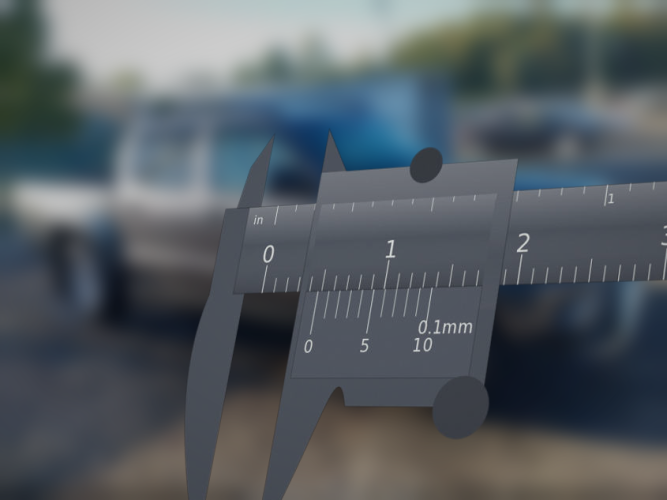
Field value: {"value": 4.7, "unit": "mm"}
